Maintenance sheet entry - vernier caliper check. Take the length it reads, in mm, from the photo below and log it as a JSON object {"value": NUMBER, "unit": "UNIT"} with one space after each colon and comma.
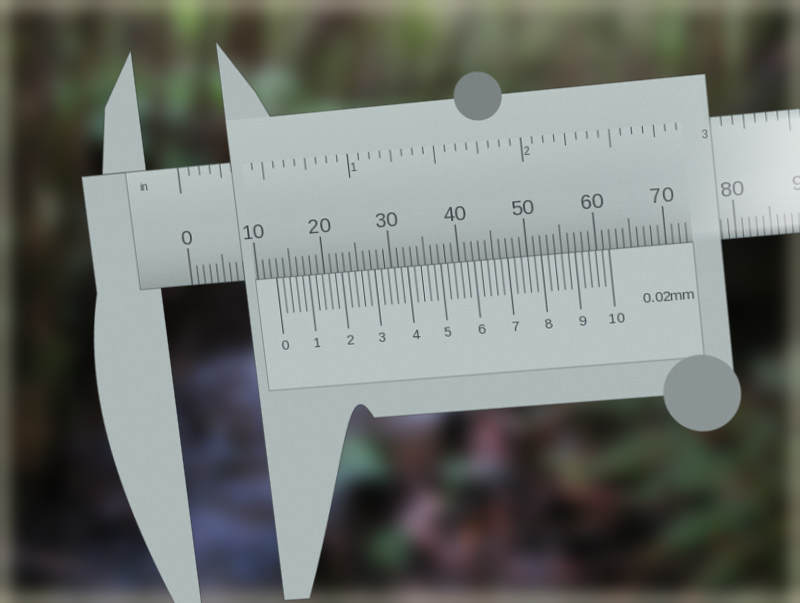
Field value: {"value": 12.8, "unit": "mm"}
